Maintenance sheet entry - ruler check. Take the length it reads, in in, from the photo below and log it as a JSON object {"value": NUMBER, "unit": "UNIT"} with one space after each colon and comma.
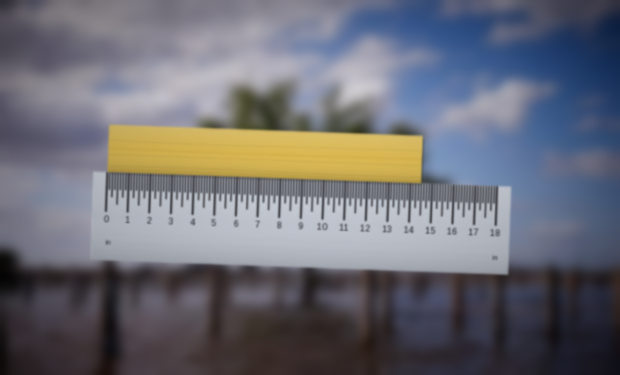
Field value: {"value": 14.5, "unit": "in"}
